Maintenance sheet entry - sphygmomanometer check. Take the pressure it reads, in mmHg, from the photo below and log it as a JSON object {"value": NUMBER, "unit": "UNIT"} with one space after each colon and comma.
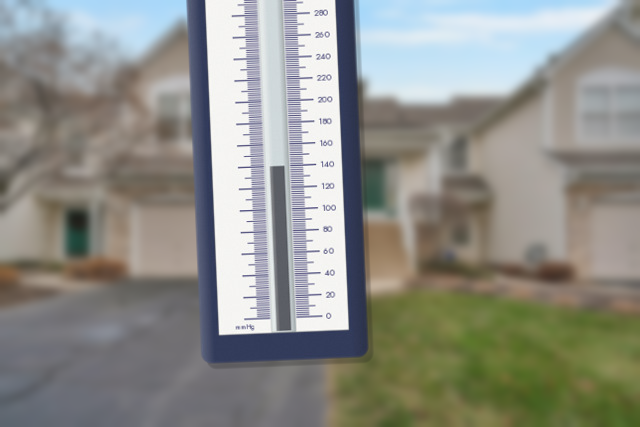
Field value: {"value": 140, "unit": "mmHg"}
